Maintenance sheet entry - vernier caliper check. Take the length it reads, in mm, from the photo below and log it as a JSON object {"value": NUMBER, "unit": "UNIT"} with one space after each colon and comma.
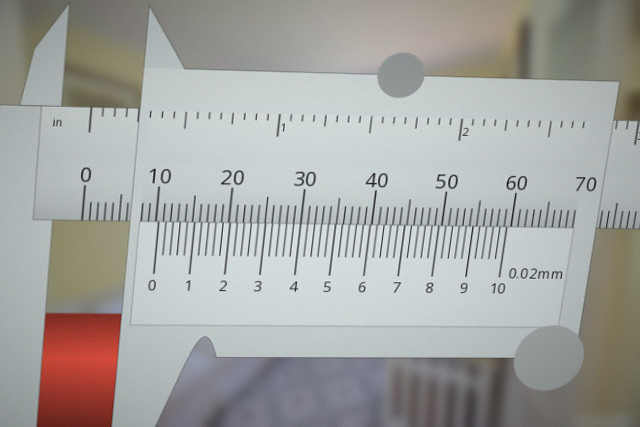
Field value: {"value": 10.4, "unit": "mm"}
